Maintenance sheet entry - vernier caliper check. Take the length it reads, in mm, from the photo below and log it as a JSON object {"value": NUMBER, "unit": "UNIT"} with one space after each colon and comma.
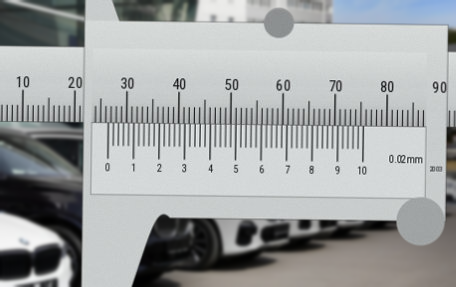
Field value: {"value": 26.5, "unit": "mm"}
